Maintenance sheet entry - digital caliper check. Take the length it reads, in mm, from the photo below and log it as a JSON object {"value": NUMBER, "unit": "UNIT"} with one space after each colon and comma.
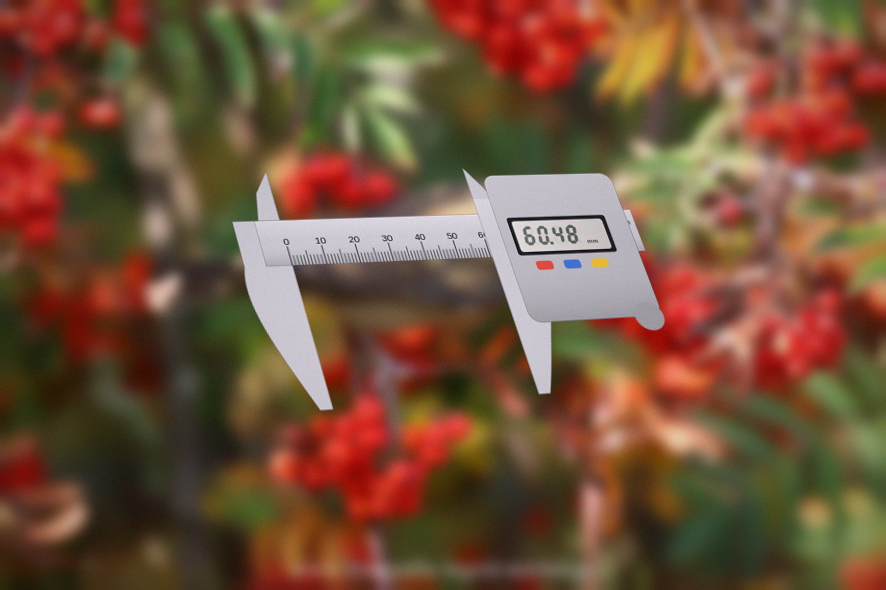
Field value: {"value": 60.48, "unit": "mm"}
